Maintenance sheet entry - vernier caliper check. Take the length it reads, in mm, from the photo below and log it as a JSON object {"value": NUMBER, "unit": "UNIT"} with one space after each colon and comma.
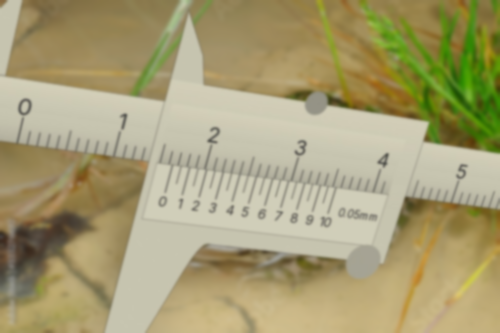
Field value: {"value": 16.4, "unit": "mm"}
